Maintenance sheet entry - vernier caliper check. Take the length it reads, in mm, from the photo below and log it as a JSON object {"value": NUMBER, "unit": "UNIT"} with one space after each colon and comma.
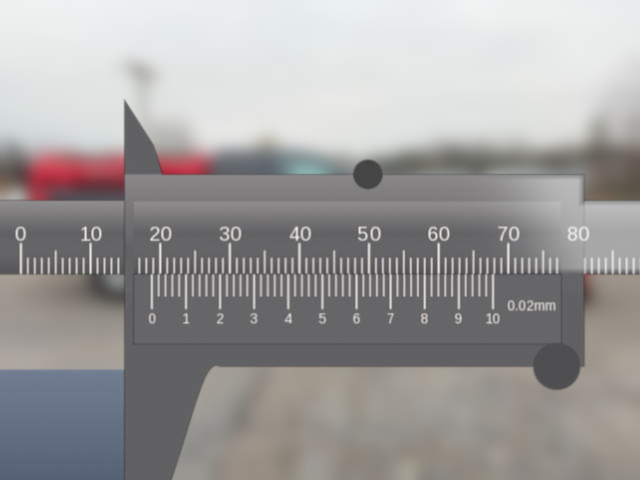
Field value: {"value": 18.8, "unit": "mm"}
